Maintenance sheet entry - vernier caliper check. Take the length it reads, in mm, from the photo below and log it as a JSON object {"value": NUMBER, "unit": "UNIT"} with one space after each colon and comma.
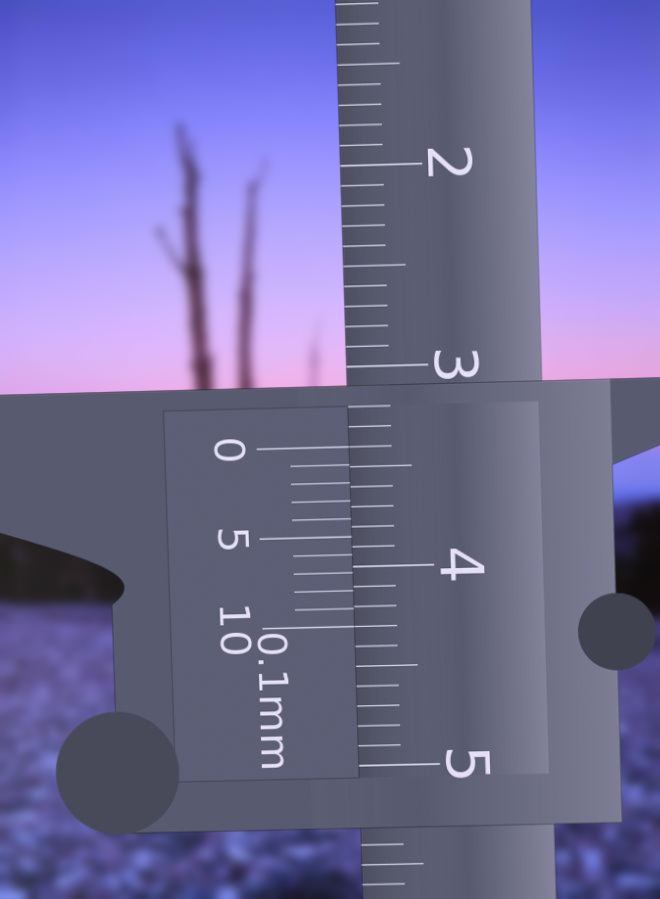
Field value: {"value": 34.0, "unit": "mm"}
